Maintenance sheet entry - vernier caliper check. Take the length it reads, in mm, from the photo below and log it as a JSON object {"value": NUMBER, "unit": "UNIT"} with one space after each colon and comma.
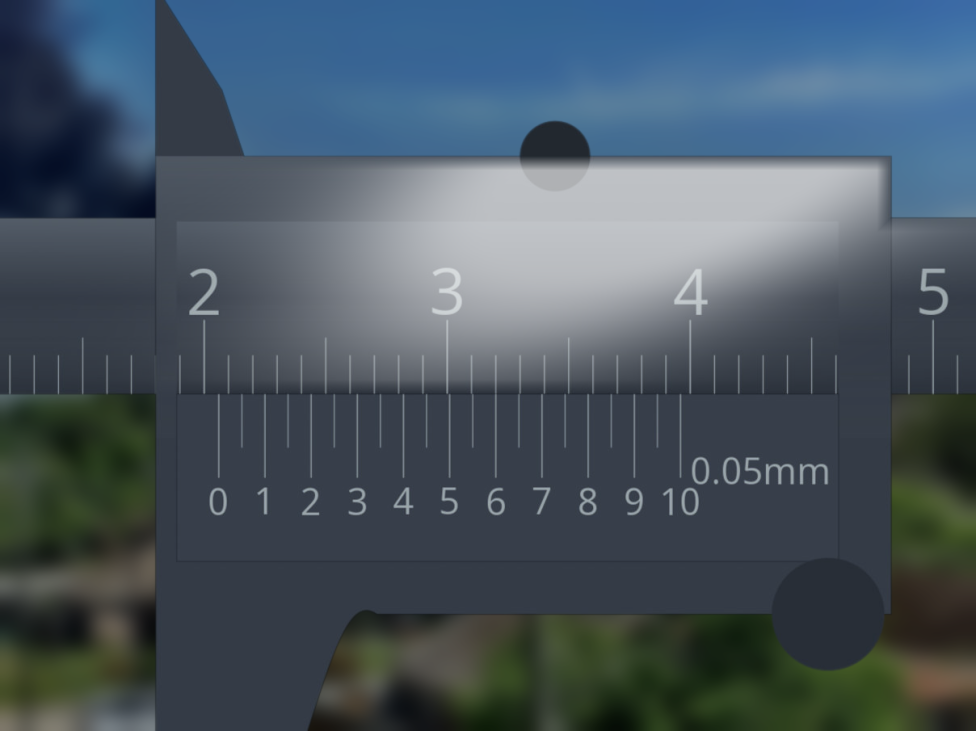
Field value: {"value": 20.60, "unit": "mm"}
